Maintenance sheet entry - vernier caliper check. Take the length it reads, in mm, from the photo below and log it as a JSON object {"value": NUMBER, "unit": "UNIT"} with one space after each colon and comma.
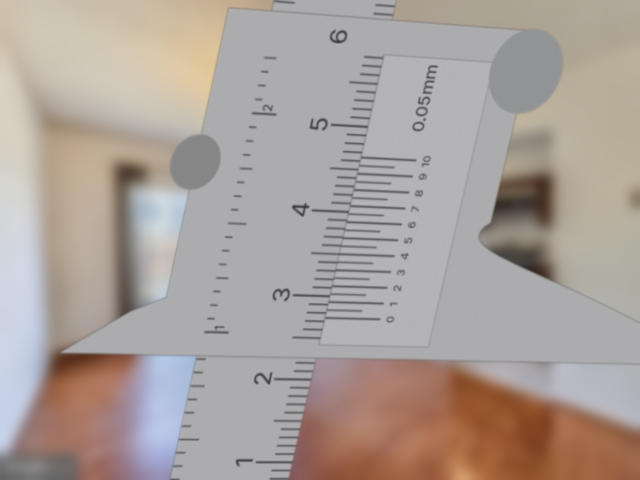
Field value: {"value": 27.4, "unit": "mm"}
